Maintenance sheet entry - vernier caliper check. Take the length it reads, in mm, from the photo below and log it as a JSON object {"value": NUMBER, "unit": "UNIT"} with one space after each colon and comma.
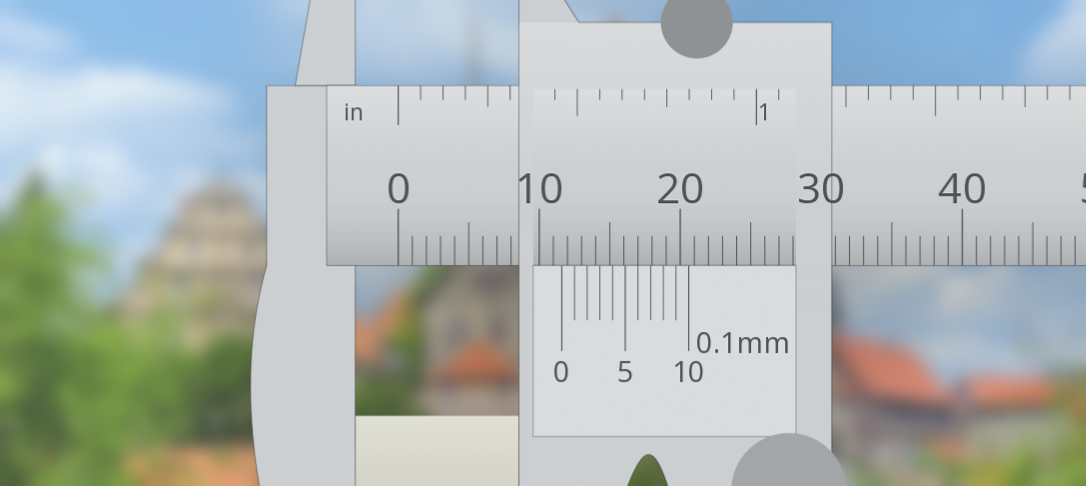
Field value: {"value": 11.6, "unit": "mm"}
